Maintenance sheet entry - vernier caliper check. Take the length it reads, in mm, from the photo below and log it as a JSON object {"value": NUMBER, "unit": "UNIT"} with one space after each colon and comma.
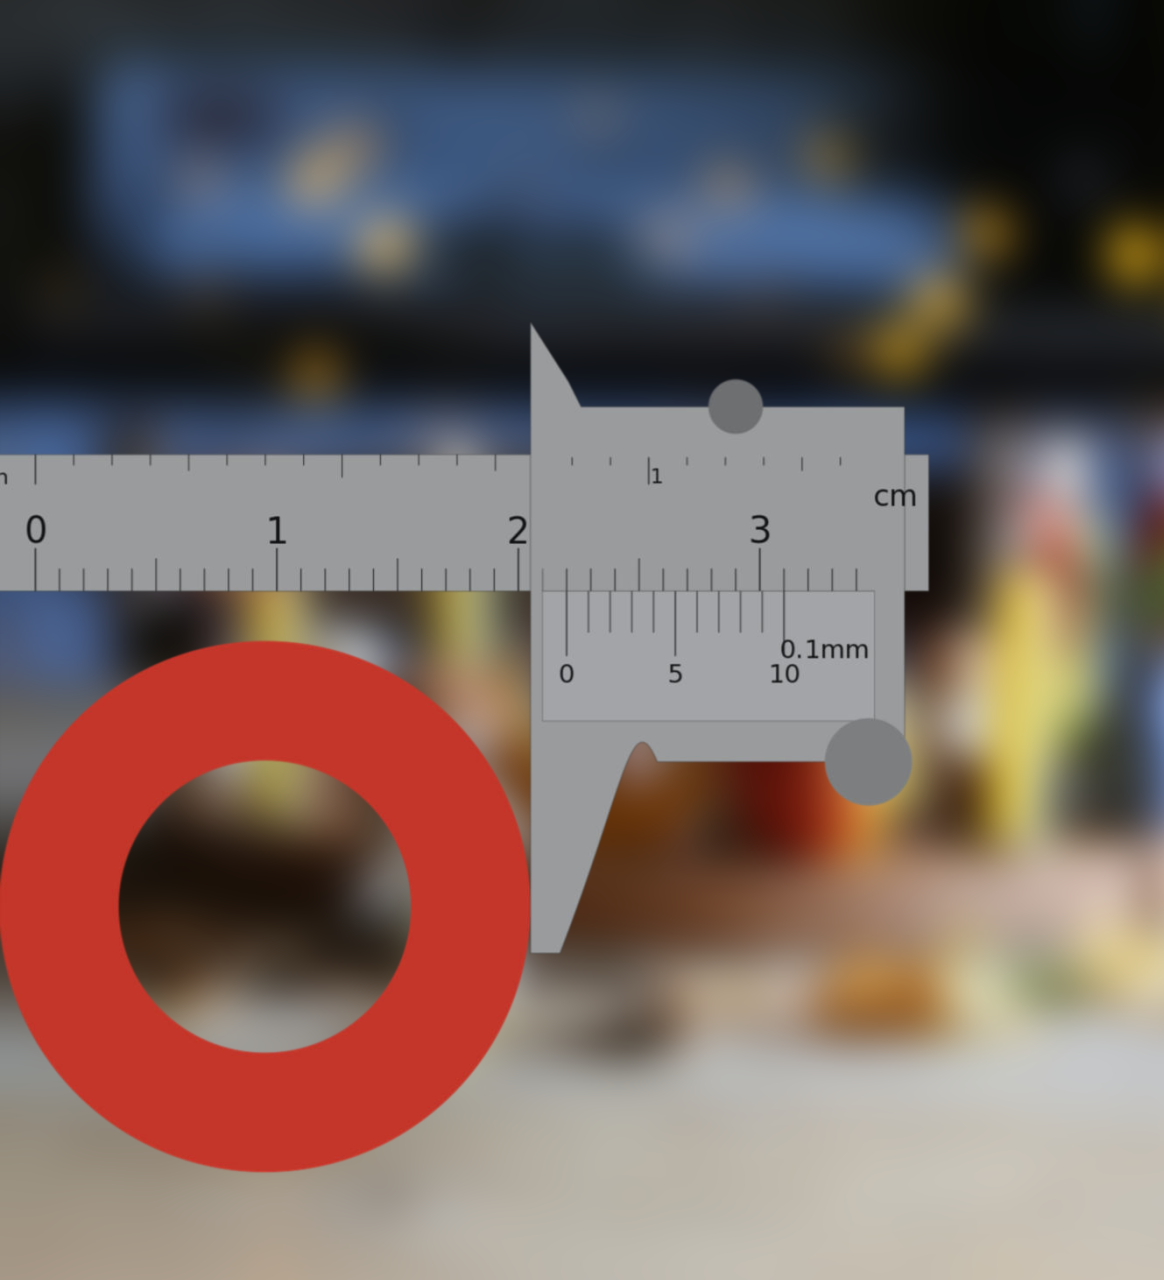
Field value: {"value": 22.0, "unit": "mm"}
